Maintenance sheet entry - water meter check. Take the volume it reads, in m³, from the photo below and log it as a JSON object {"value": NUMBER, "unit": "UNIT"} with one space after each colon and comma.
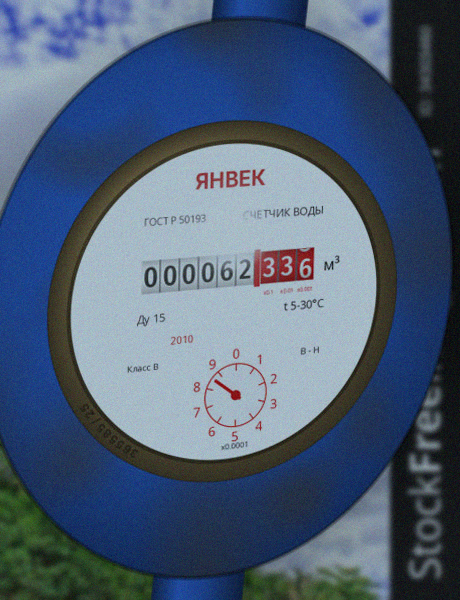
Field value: {"value": 62.3358, "unit": "m³"}
